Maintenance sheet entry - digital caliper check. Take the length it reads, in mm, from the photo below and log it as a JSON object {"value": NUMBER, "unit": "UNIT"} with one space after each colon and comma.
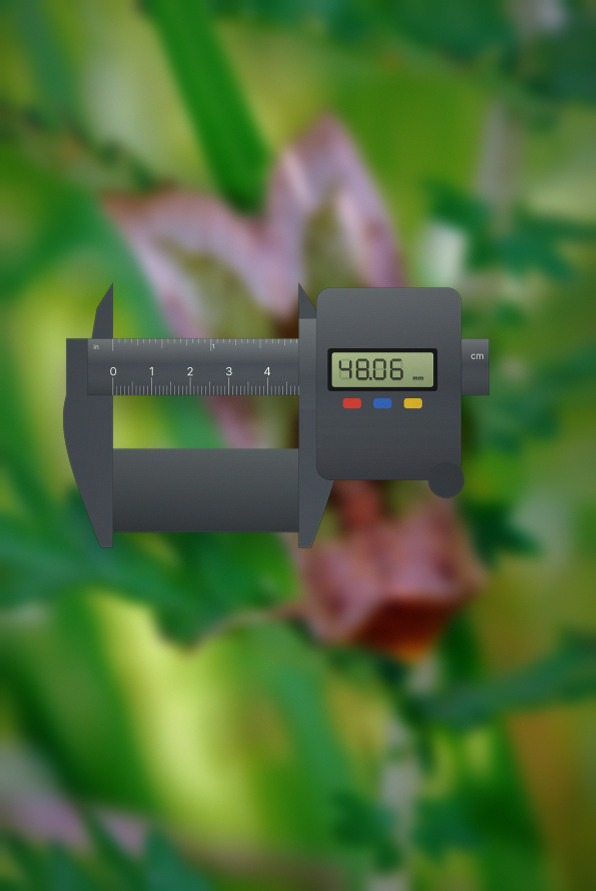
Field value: {"value": 48.06, "unit": "mm"}
